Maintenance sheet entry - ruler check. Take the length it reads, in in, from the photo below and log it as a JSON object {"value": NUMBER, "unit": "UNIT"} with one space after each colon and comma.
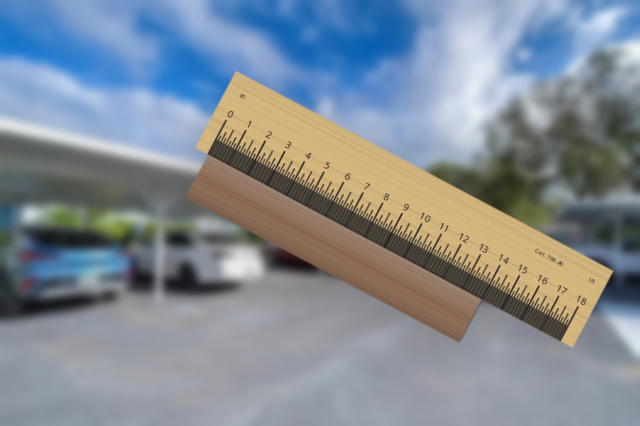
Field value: {"value": 14, "unit": "in"}
